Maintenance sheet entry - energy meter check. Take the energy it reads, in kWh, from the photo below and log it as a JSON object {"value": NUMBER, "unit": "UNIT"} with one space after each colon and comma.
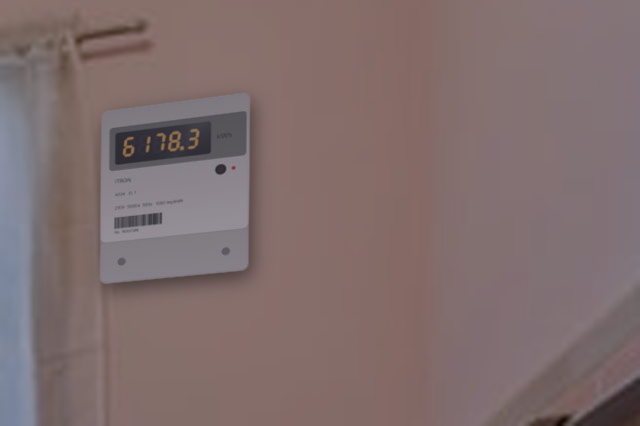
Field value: {"value": 6178.3, "unit": "kWh"}
